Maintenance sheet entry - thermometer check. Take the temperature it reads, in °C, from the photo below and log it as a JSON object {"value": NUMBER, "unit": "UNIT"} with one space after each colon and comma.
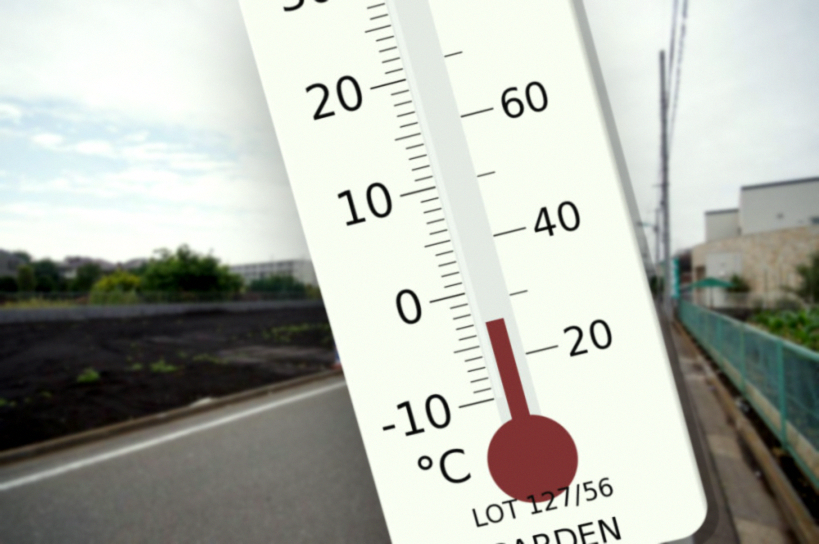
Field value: {"value": -3, "unit": "°C"}
